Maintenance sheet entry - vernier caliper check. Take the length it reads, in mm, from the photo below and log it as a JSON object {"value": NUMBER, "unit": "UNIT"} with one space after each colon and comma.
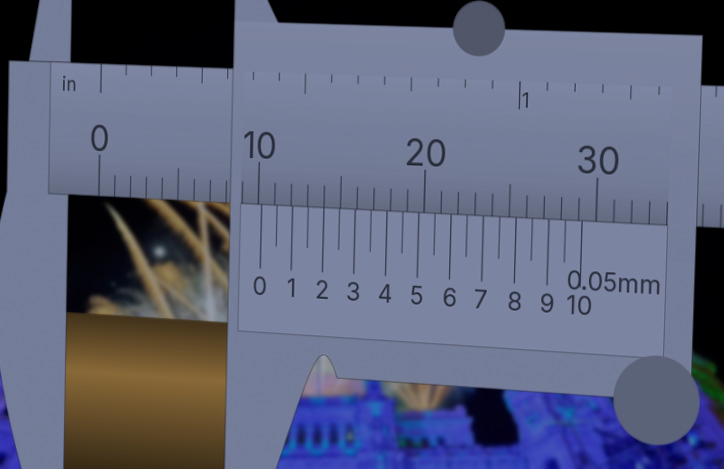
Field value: {"value": 10.2, "unit": "mm"}
